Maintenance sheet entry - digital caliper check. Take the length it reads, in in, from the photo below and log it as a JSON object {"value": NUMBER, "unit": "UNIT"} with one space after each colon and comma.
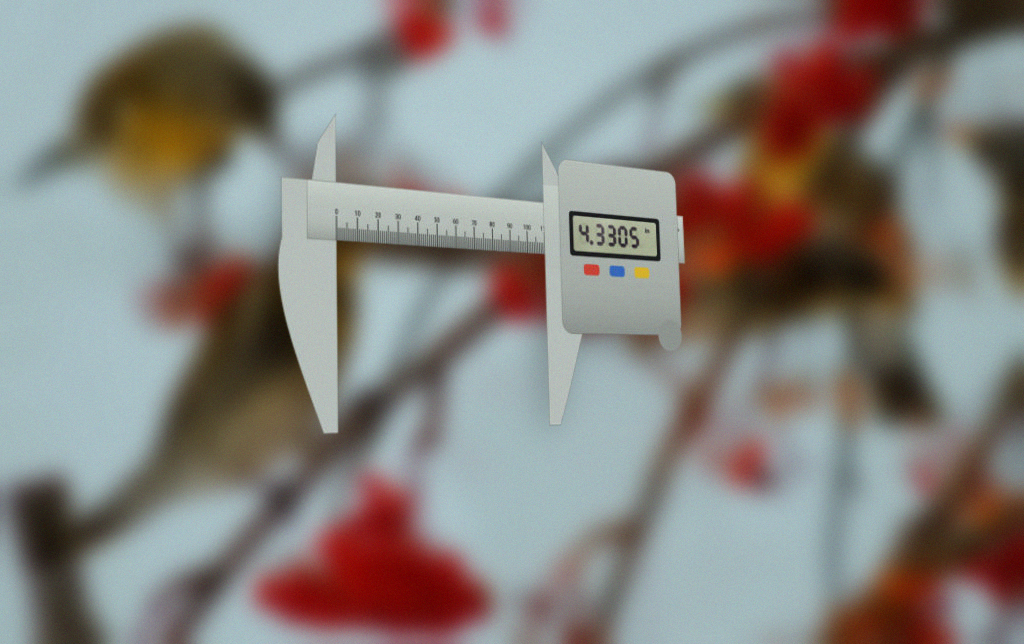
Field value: {"value": 4.3305, "unit": "in"}
